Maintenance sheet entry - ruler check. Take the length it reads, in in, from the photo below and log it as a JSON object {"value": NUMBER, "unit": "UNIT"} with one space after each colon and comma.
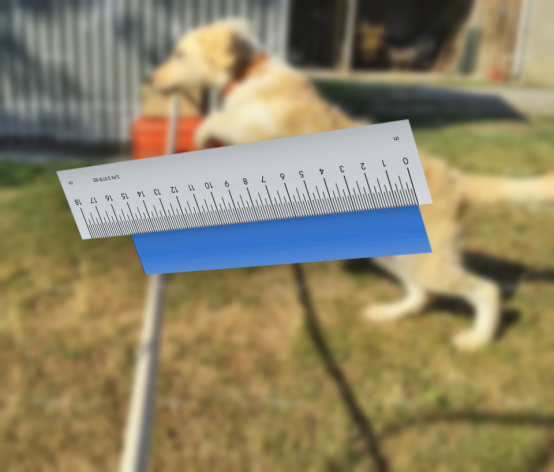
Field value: {"value": 15.5, "unit": "in"}
